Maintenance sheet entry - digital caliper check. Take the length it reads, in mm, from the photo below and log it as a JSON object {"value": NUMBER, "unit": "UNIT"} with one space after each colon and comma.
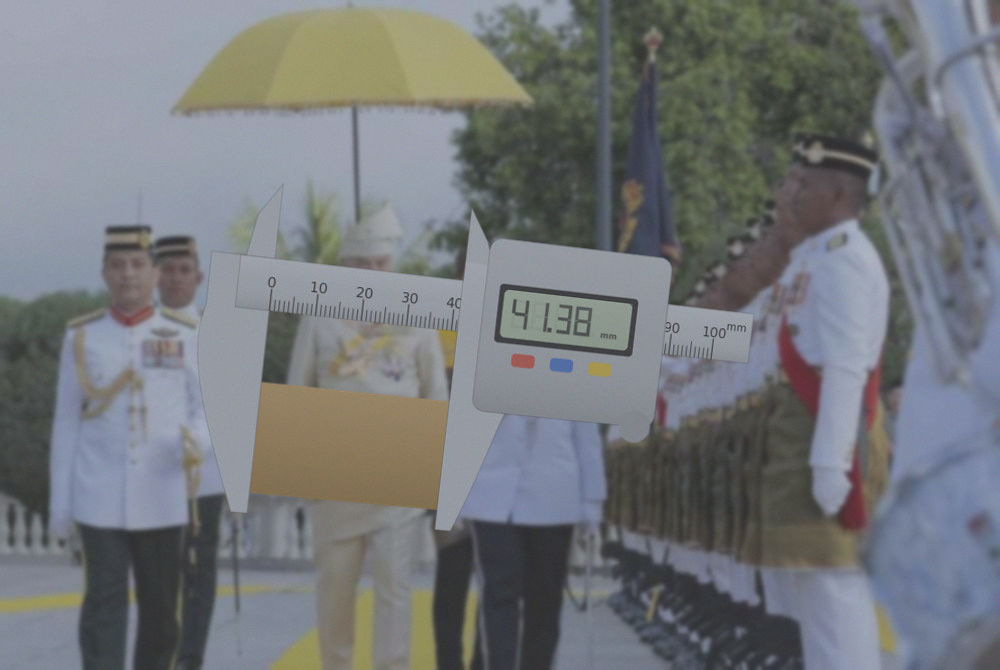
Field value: {"value": 41.38, "unit": "mm"}
